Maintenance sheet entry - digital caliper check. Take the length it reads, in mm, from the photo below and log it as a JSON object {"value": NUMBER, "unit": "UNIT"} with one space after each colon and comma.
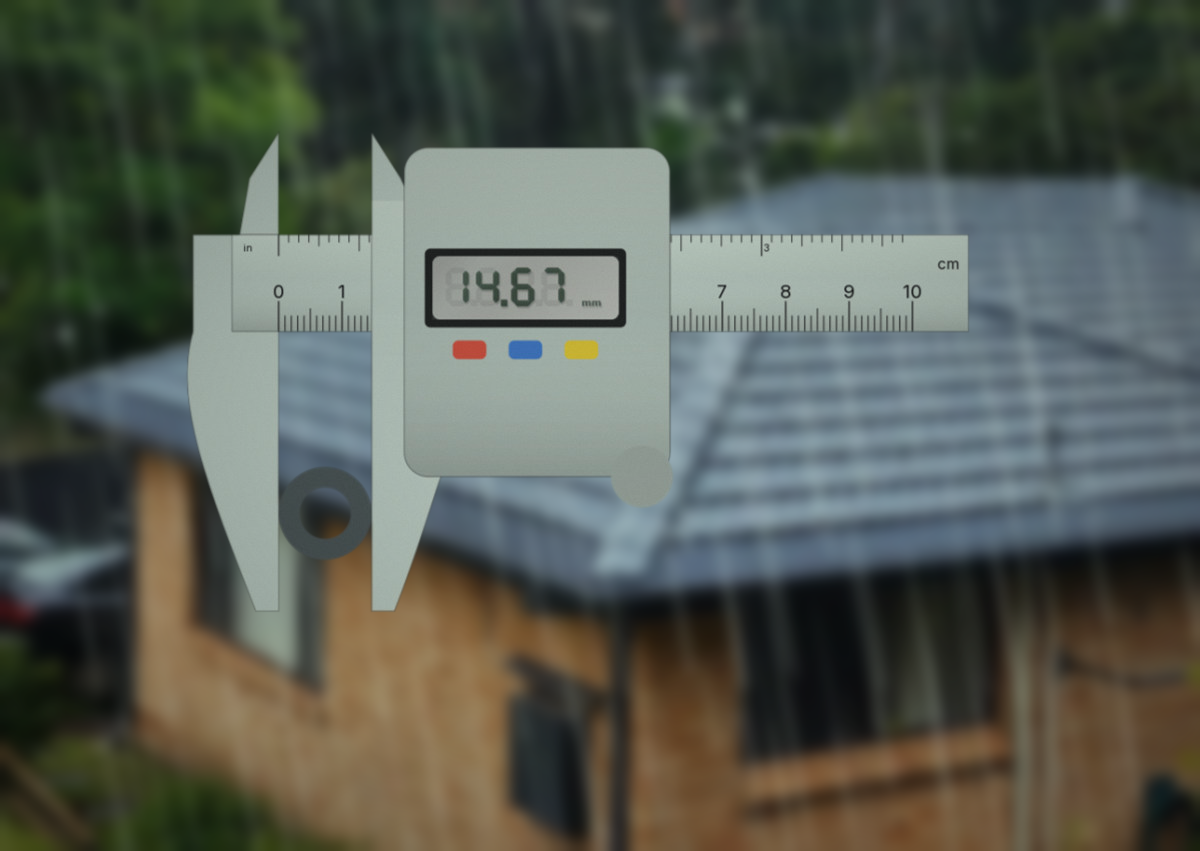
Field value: {"value": 14.67, "unit": "mm"}
